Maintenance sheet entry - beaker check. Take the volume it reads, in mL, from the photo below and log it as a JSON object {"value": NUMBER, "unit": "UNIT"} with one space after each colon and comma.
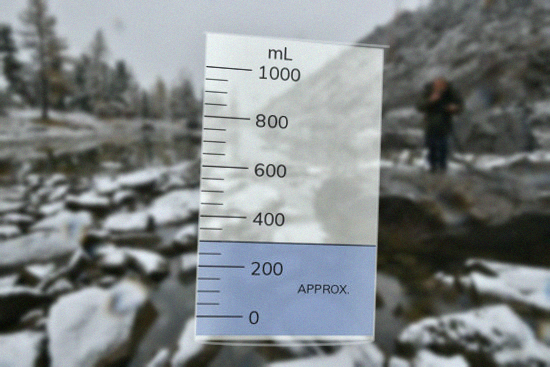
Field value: {"value": 300, "unit": "mL"}
